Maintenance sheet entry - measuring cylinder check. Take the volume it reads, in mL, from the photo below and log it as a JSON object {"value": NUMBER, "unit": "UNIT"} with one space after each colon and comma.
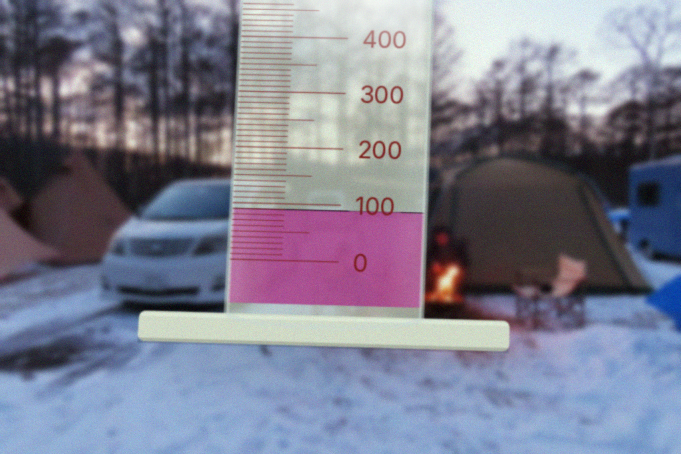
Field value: {"value": 90, "unit": "mL"}
